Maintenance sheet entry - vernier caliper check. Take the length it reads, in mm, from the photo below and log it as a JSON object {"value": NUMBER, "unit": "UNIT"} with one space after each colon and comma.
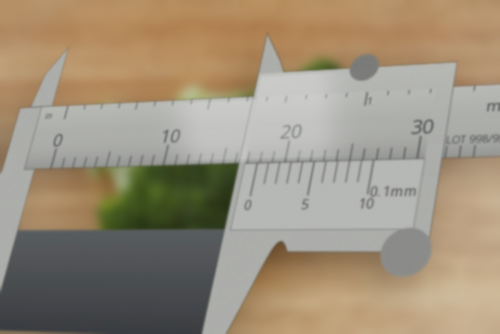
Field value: {"value": 17.8, "unit": "mm"}
